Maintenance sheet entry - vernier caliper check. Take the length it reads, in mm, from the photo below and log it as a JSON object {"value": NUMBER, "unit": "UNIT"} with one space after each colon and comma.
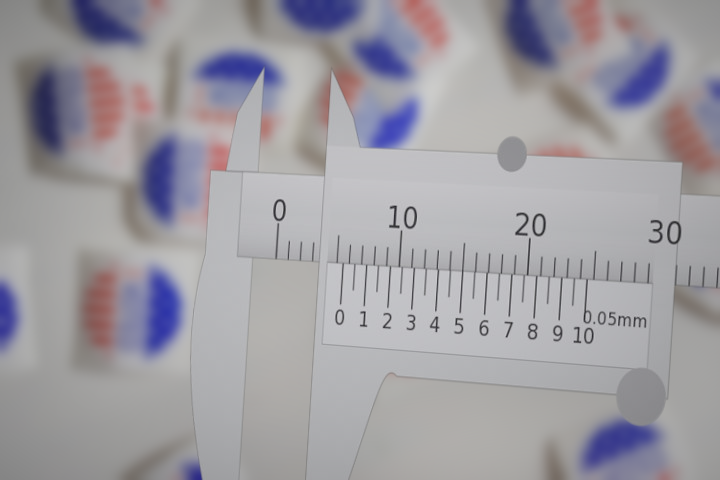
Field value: {"value": 5.5, "unit": "mm"}
